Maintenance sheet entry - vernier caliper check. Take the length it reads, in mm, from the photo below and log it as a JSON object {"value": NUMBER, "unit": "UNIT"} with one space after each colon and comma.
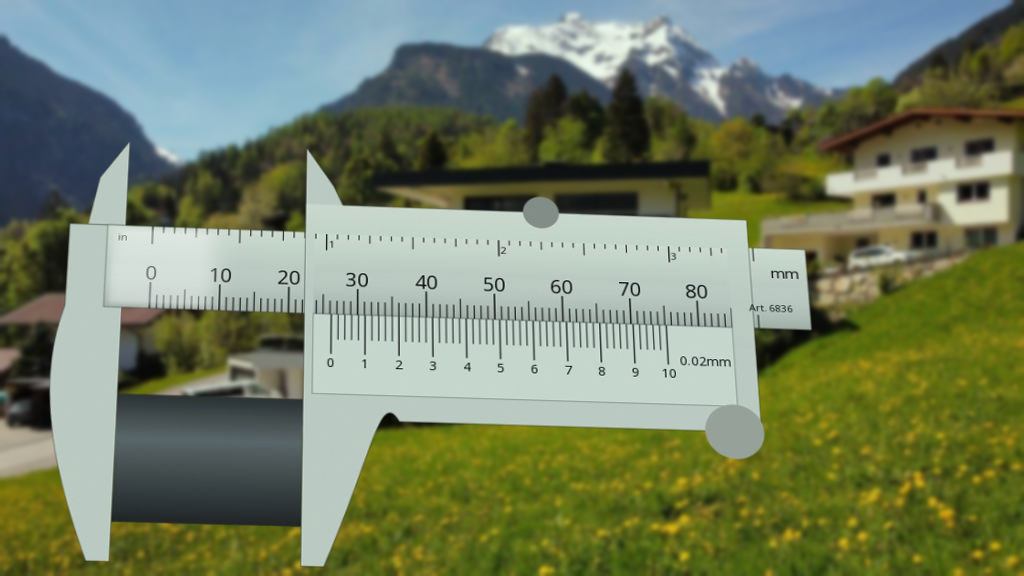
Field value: {"value": 26.2, "unit": "mm"}
